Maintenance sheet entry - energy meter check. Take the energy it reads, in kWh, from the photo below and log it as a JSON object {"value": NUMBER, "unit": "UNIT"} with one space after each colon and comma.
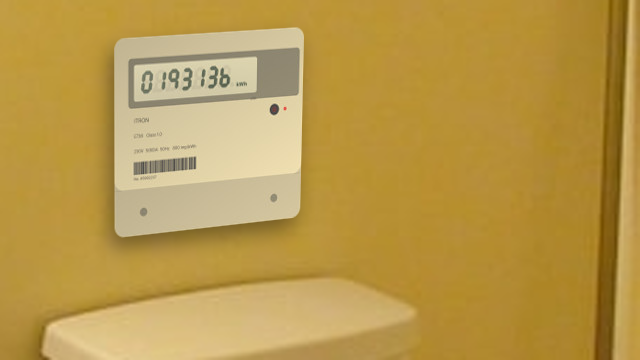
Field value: {"value": 193136, "unit": "kWh"}
